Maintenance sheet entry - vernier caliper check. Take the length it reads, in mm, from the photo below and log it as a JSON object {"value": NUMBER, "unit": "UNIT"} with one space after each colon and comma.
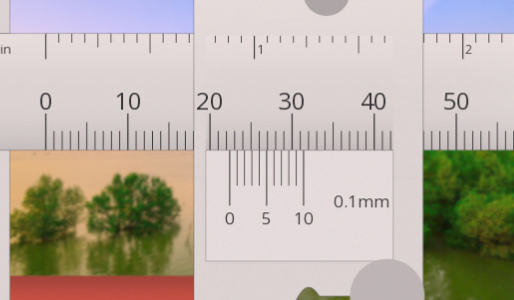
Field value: {"value": 22.4, "unit": "mm"}
